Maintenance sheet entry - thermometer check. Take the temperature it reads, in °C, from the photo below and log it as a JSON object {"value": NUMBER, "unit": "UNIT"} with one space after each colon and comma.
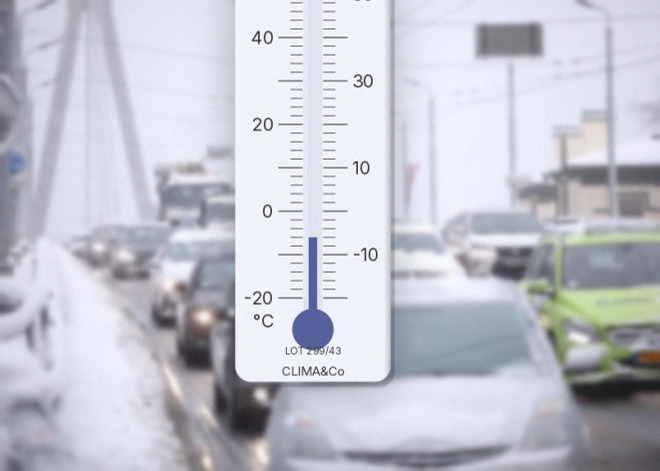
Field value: {"value": -6, "unit": "°C"}
